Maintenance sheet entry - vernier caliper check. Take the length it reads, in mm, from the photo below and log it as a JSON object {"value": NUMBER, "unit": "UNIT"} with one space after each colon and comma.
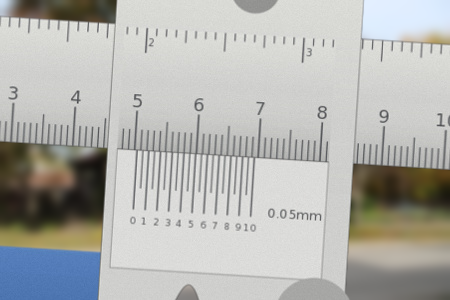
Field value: {"value": 50.4, "unit": "mm"}
